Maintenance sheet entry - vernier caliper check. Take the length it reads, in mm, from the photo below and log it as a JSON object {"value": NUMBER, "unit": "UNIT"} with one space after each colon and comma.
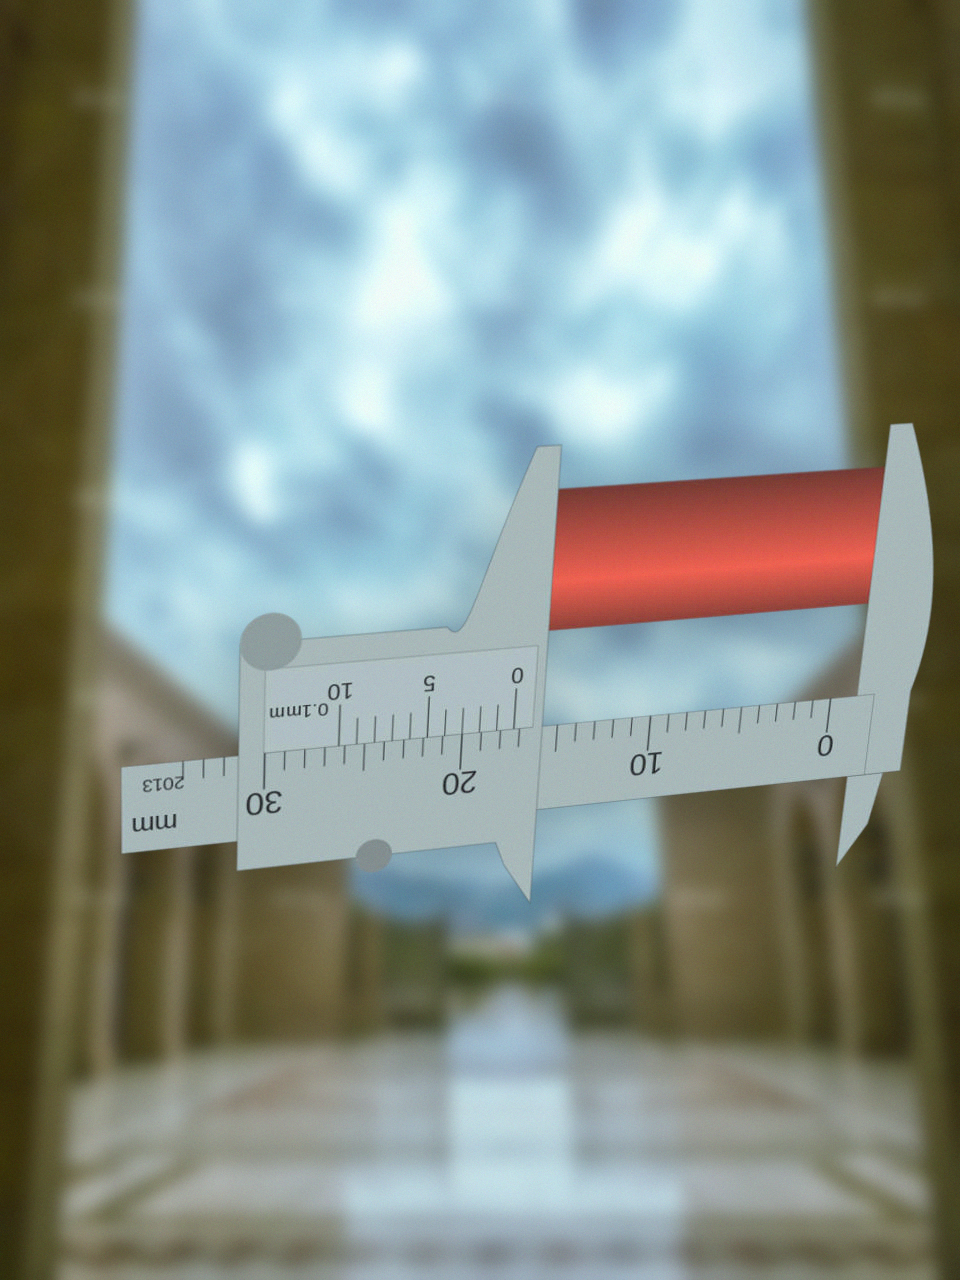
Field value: {"value": 17.3, "unit": "mm"}
